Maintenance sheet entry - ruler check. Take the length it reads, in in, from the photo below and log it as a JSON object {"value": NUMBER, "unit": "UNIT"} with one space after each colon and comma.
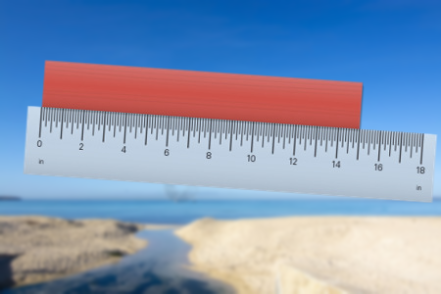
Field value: {"value": 15, "unit": "in"}
